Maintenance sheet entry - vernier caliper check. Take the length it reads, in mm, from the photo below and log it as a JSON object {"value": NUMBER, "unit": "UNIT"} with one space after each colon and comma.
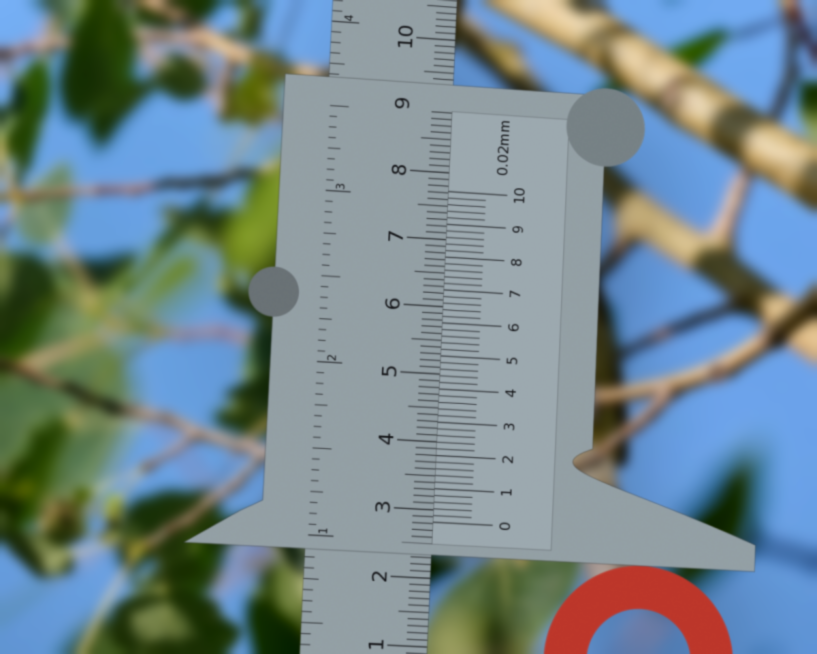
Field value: {"value": 28.2, "unit": "mm"}
